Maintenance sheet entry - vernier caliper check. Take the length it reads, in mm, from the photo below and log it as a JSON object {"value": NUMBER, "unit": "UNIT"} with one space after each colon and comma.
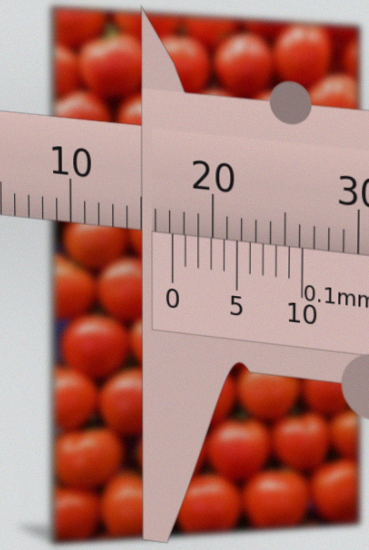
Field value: {"value": 17.2, "unit": "mm"}
